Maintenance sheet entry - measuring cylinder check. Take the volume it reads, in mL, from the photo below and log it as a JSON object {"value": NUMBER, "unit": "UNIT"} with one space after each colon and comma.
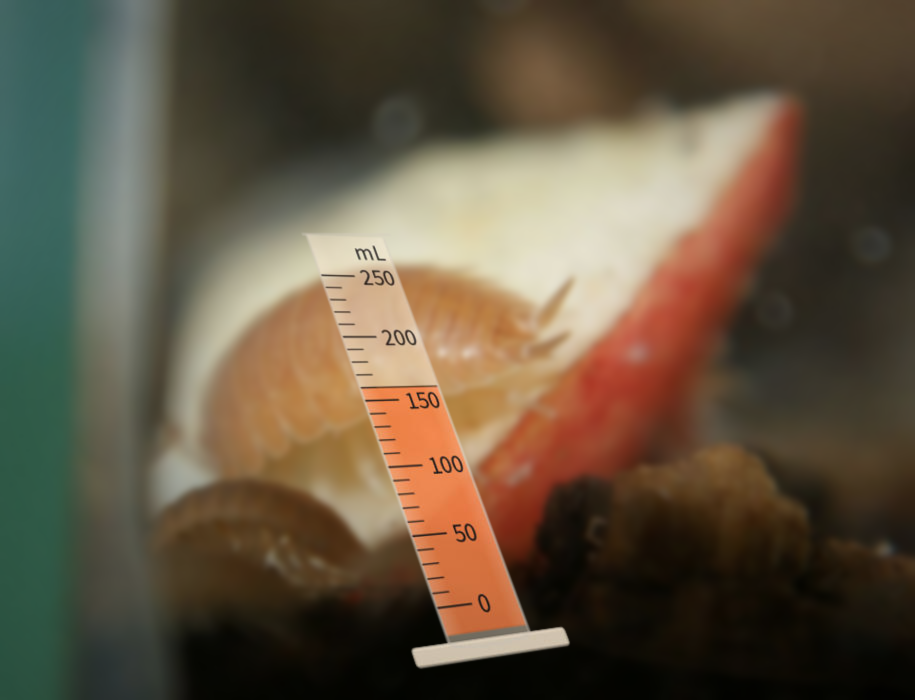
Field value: {"value": 160, "unit": "mL"}
